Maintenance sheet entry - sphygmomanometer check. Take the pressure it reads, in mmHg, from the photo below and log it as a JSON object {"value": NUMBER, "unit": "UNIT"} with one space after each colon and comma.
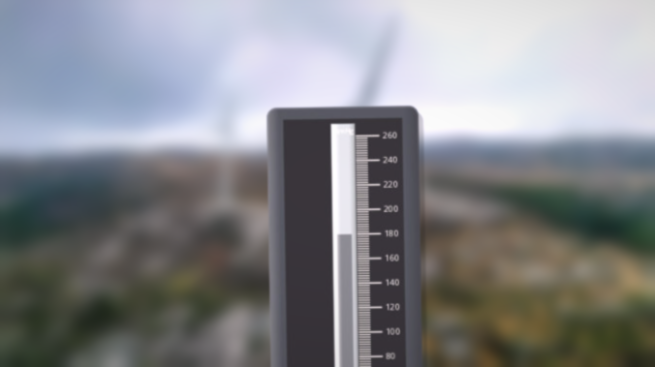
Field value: {"value": 180, "unit": "mmHg"}
